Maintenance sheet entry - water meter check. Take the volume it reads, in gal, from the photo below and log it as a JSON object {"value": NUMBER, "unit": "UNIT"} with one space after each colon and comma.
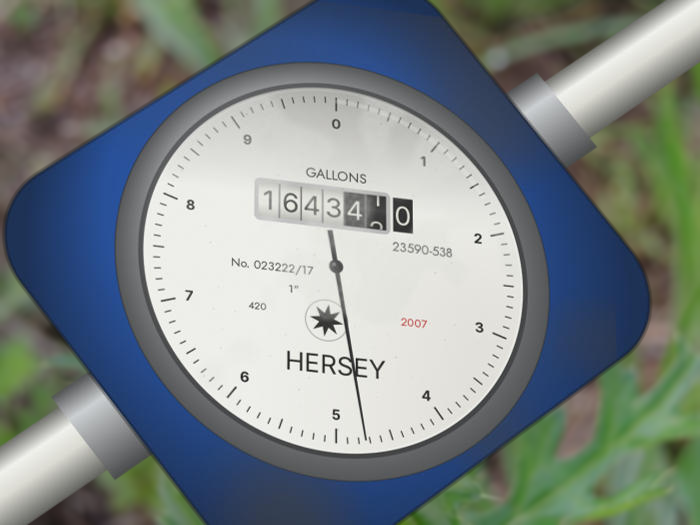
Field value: {"value": 1643414.7, "unit": "gal"}
